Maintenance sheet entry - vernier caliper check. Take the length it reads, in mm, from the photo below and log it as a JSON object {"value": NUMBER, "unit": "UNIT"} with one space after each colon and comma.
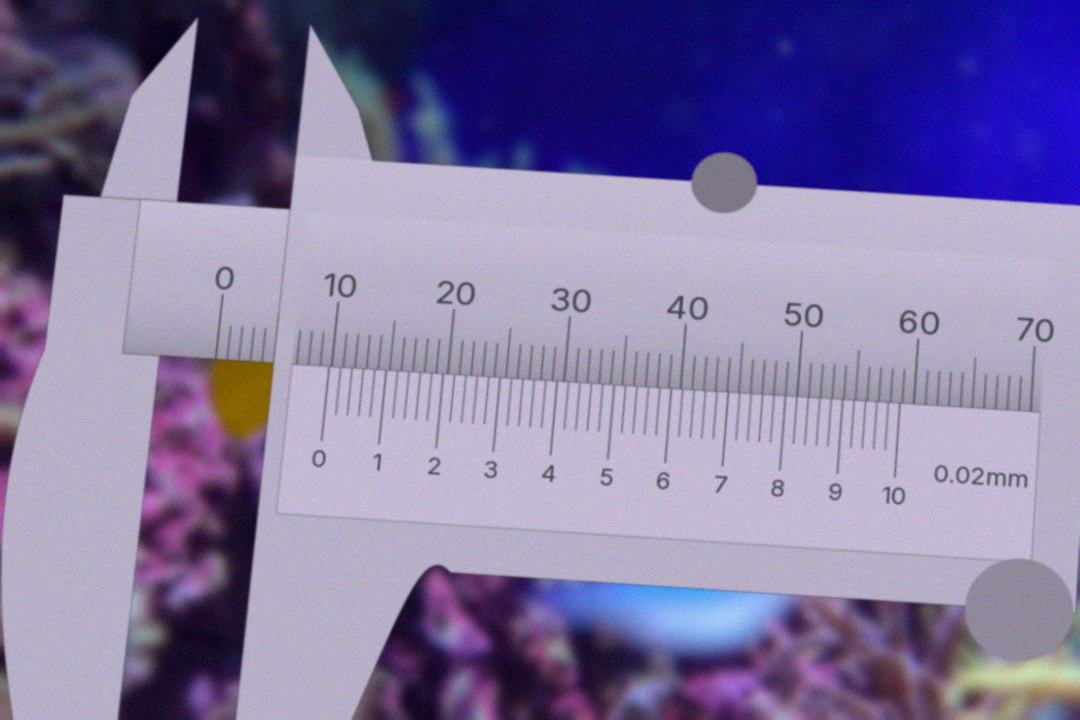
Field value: {"value": 9.8, "unit": "mm"}
